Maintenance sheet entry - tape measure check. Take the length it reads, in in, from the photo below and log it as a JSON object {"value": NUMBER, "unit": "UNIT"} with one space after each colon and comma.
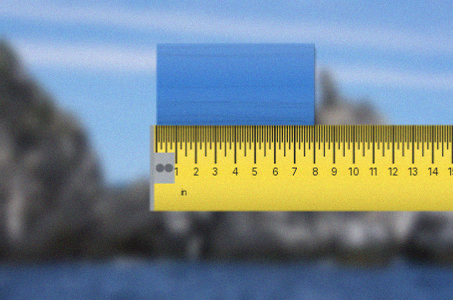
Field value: {"value": 8, "unit": "in"}
